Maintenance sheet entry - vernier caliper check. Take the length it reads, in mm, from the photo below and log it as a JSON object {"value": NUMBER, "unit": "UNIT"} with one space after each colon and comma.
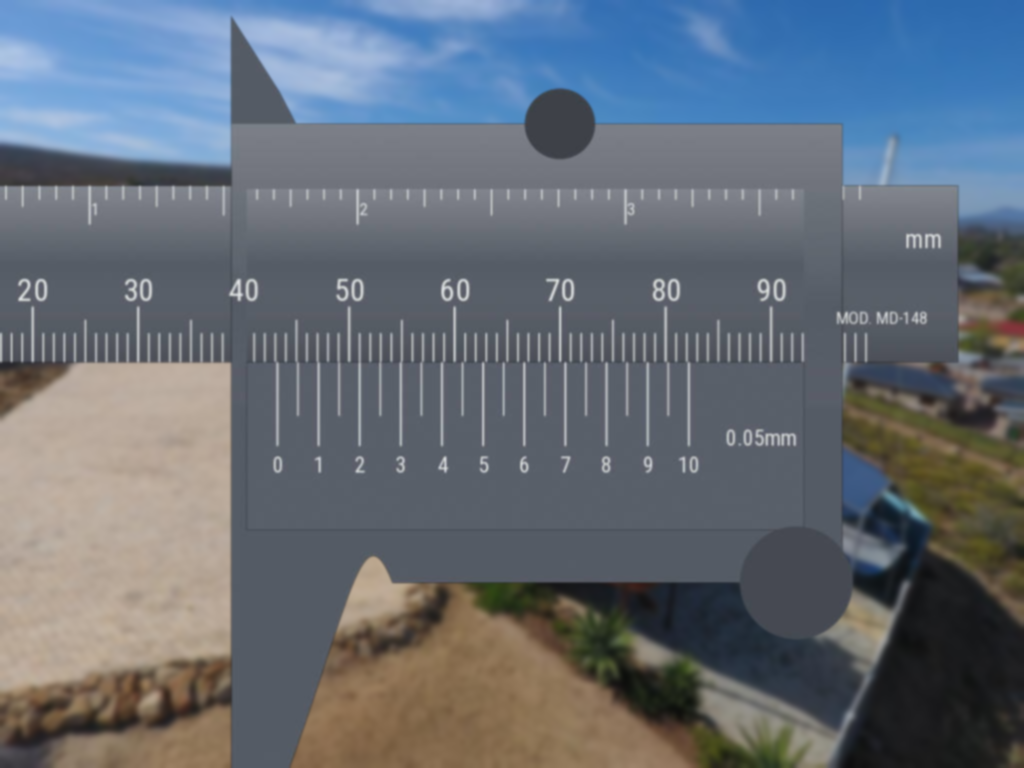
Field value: {"value": 43.2, "unit": "mm"}
